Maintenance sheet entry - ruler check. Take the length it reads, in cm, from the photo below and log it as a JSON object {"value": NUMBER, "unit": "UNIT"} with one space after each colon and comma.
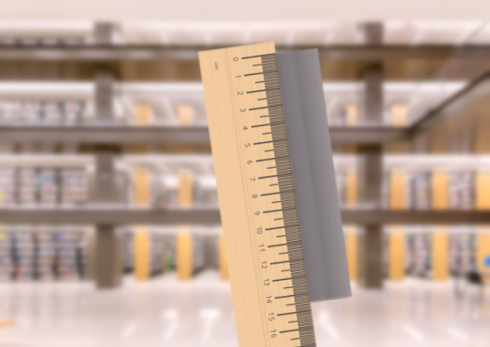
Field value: {"value": 14.5, "unit": "cm"}
